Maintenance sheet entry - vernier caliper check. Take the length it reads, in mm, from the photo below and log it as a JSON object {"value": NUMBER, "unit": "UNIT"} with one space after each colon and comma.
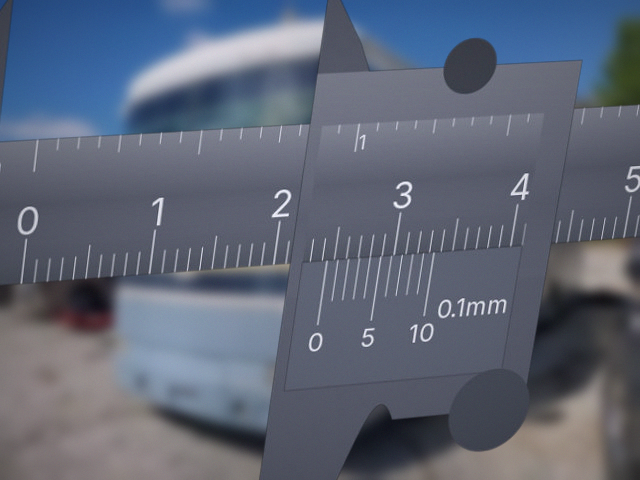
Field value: {"value": 24.4, "unit": "mm"}
